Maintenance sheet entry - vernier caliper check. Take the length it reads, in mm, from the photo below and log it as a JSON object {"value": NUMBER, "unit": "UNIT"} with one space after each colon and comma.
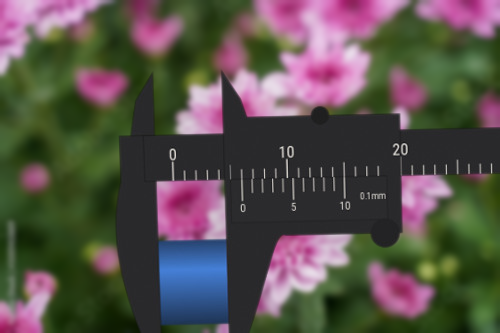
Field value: {"value": 6.0, "unit": "mm"}
